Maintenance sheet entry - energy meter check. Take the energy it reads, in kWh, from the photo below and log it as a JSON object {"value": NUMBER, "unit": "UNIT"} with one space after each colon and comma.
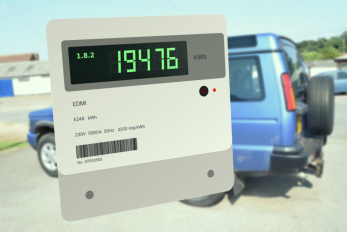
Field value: {"value": 19476, "unit": "kWh"}
